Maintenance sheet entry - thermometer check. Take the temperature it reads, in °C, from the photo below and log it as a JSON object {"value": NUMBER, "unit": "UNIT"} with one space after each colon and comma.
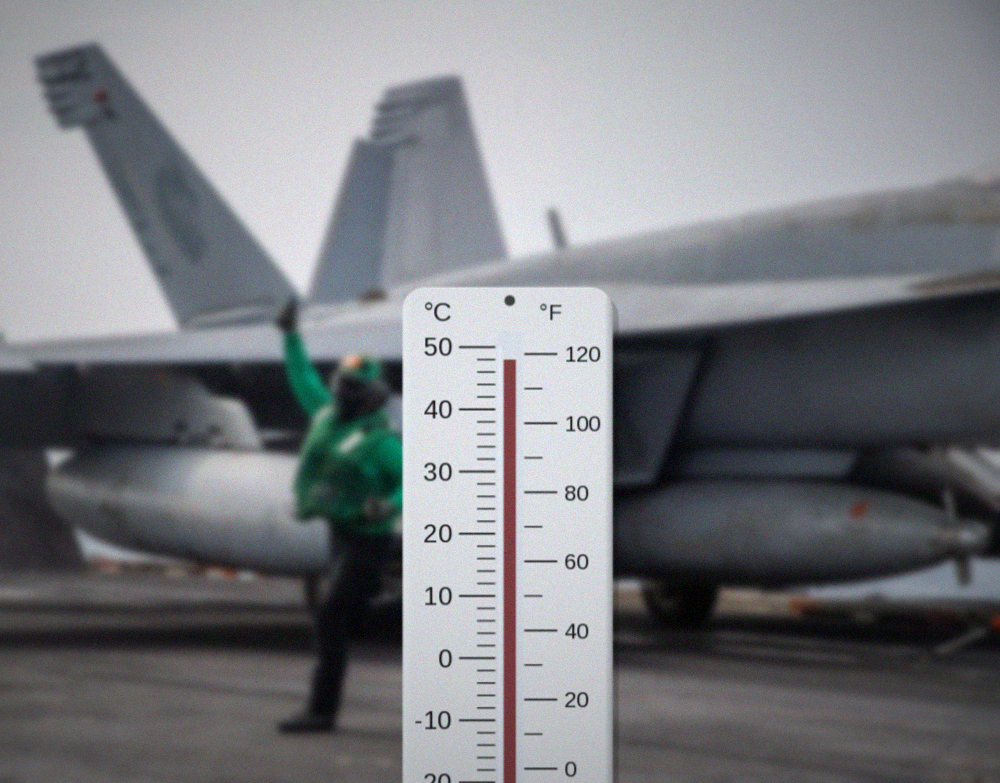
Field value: {"value": 48, "unit": "°C"}
